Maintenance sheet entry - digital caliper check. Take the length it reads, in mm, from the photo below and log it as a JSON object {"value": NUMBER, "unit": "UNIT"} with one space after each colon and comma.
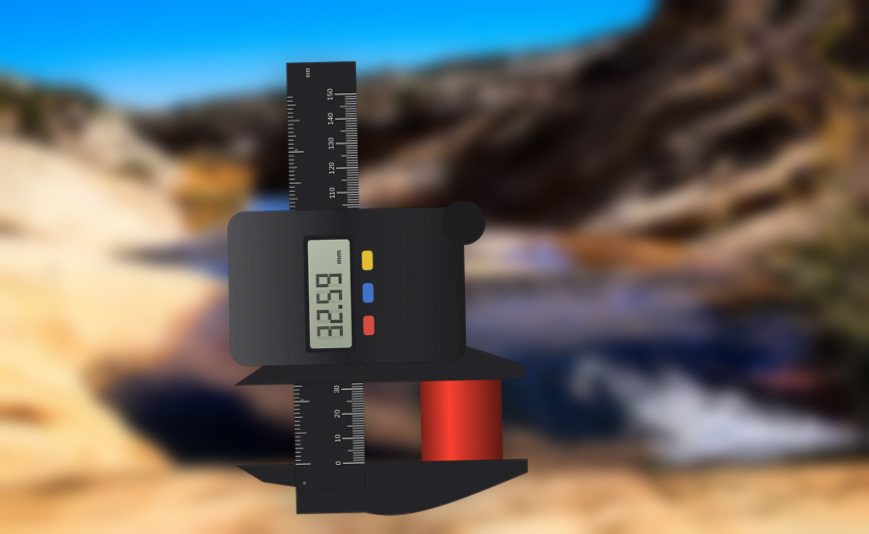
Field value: {"value": 32.59, "unit": "mm"}
